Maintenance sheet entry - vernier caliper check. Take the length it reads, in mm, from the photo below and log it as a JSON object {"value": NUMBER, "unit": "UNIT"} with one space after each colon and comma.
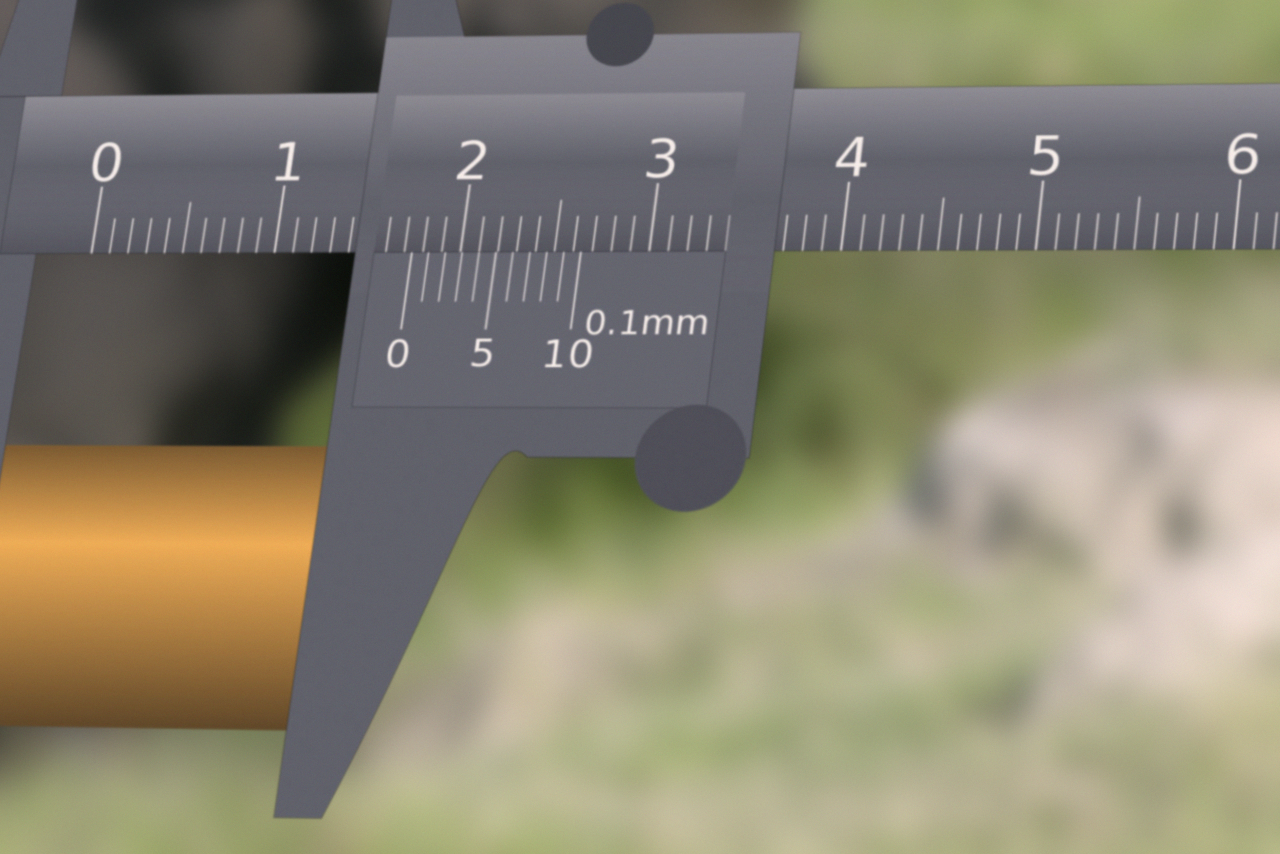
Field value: {"value": 17.4, "unit": "mm"}
